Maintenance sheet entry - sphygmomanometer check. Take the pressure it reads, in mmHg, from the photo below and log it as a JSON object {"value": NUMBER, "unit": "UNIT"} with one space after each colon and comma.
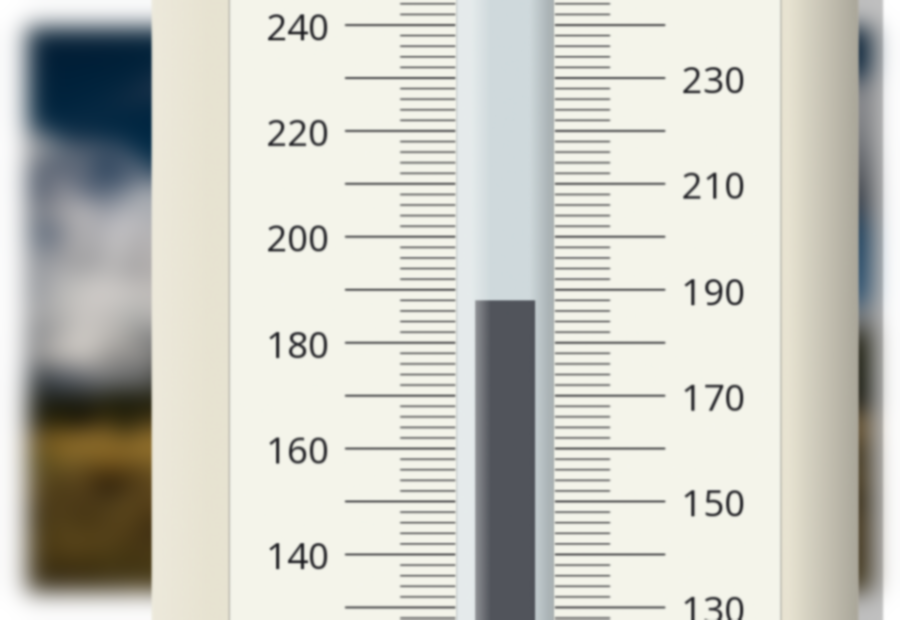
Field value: {"value": 188, "unit": "mmHg"}
